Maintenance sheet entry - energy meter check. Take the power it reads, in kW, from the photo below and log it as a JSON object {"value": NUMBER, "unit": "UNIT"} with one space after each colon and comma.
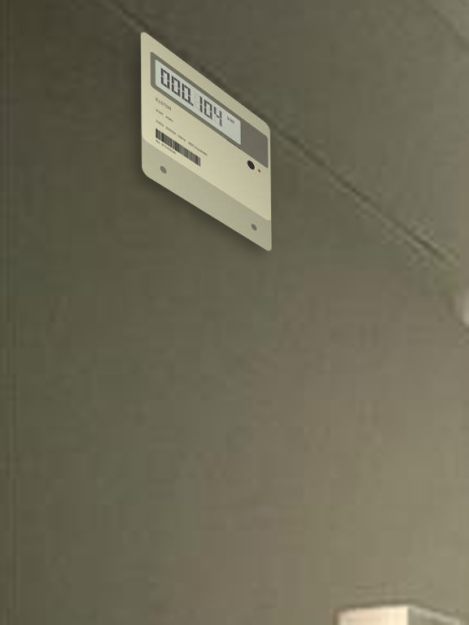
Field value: {"value": 0.104, "unit": "kW"}
